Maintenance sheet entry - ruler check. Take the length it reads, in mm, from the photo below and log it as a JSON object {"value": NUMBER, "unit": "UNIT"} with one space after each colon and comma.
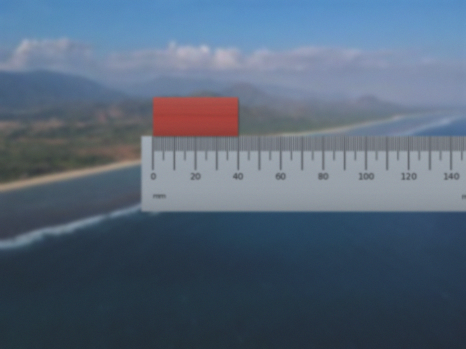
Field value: {"value": 40, "unit": "mm"}
